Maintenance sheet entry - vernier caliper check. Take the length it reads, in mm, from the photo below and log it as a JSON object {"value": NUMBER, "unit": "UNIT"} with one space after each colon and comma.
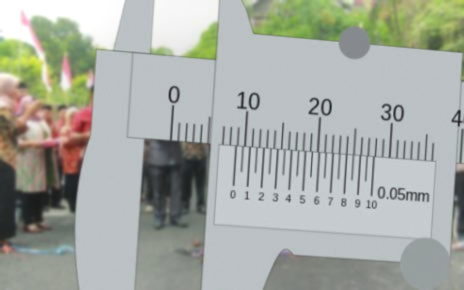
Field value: {"value": 8.8, "unit": "mm"}
